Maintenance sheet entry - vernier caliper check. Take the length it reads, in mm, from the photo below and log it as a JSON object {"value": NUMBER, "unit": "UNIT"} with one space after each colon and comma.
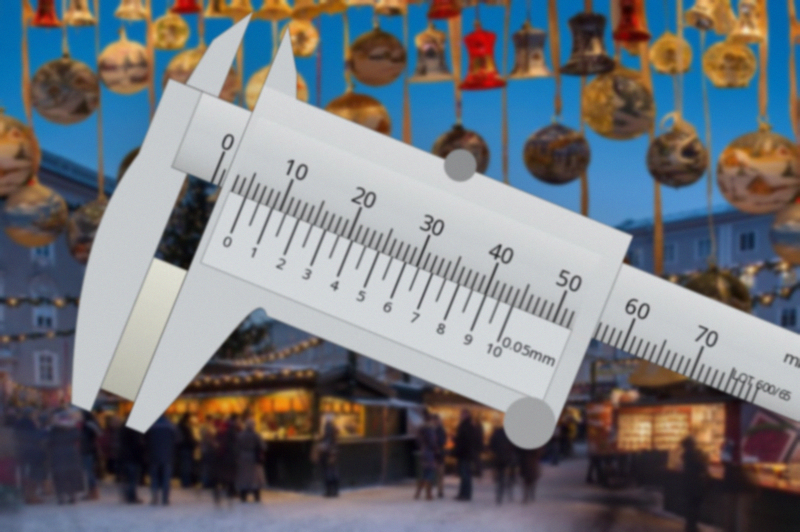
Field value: {"value": 5.0, "unit": "mm"}
